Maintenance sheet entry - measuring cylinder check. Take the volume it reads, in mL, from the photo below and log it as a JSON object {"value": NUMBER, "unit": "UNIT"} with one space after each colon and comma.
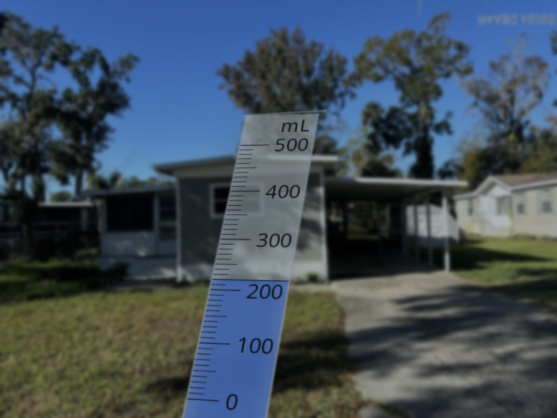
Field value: {"value": 220, "unit": "mL"}
